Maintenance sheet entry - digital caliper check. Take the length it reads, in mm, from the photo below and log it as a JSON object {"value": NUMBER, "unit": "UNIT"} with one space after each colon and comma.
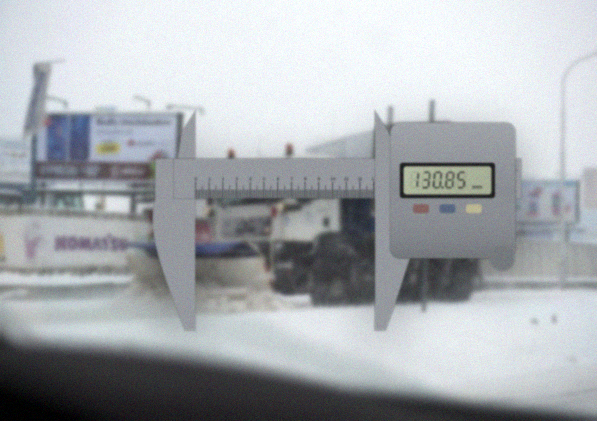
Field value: {"value": 130.85, "unit": "mm"}
